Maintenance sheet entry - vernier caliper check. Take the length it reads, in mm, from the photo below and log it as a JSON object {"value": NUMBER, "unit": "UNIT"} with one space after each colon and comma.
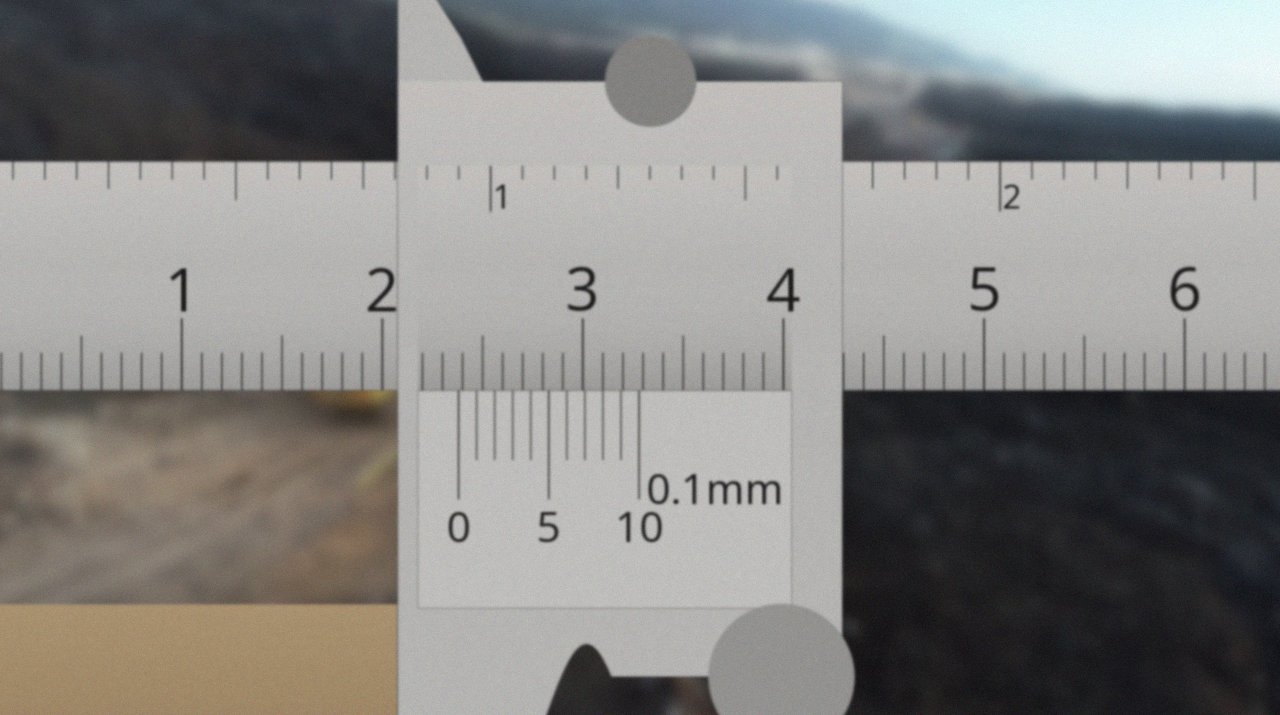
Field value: {"value": 23.8, "unit": "mm"}
